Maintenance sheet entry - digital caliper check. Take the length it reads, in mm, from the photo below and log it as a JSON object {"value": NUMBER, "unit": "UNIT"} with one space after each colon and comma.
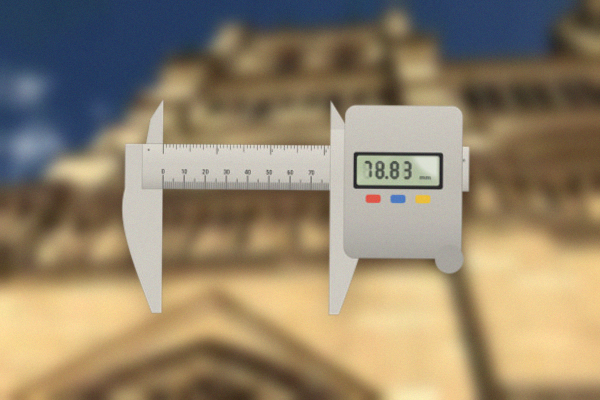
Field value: {"value": 78.83, "unit": "mm"}
